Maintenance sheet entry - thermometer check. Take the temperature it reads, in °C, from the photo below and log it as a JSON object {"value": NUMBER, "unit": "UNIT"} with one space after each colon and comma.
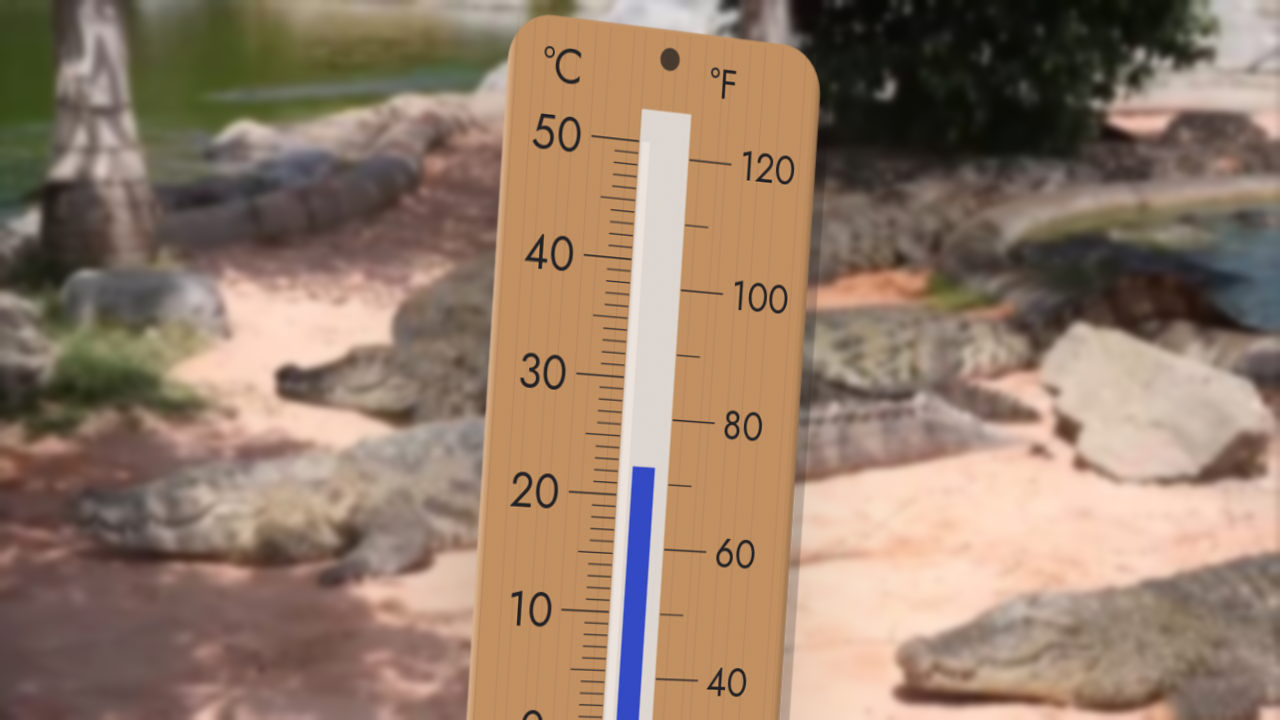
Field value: {"value": 22.5, "unit": "°C"}
